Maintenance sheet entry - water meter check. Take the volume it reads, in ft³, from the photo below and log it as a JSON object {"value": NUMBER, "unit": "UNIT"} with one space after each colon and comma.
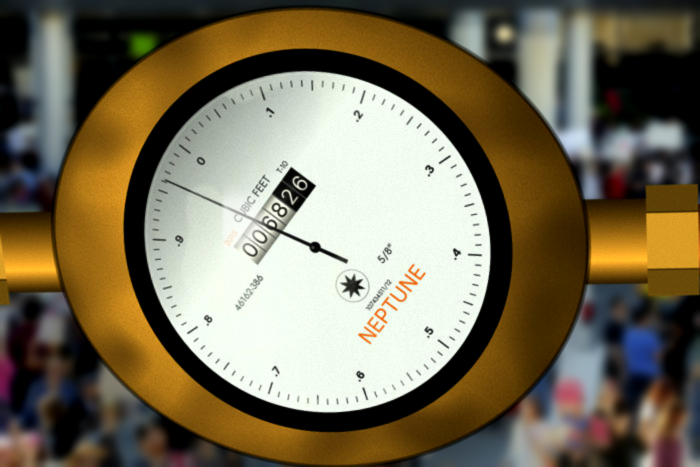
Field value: {"value": 6825.96, "unit": "ft³"}
